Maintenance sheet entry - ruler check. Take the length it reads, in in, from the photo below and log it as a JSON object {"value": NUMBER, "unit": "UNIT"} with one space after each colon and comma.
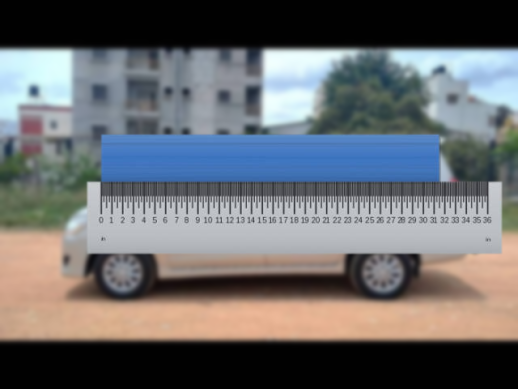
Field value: {"value": 31.5, "unit": "in"}
